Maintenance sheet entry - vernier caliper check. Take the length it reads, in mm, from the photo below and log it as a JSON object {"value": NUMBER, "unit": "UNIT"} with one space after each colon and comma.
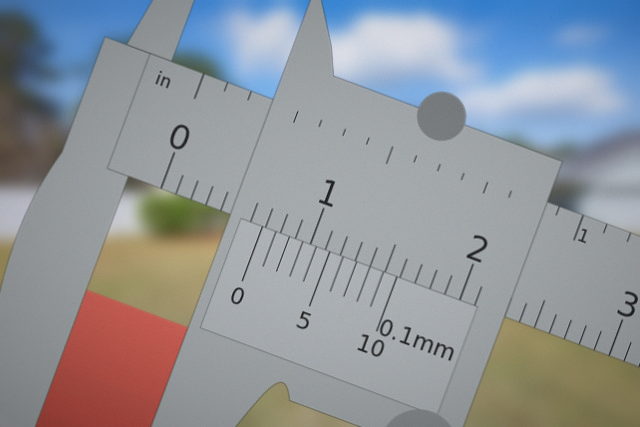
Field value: {"value": 6.8, "unit": "mm"}
